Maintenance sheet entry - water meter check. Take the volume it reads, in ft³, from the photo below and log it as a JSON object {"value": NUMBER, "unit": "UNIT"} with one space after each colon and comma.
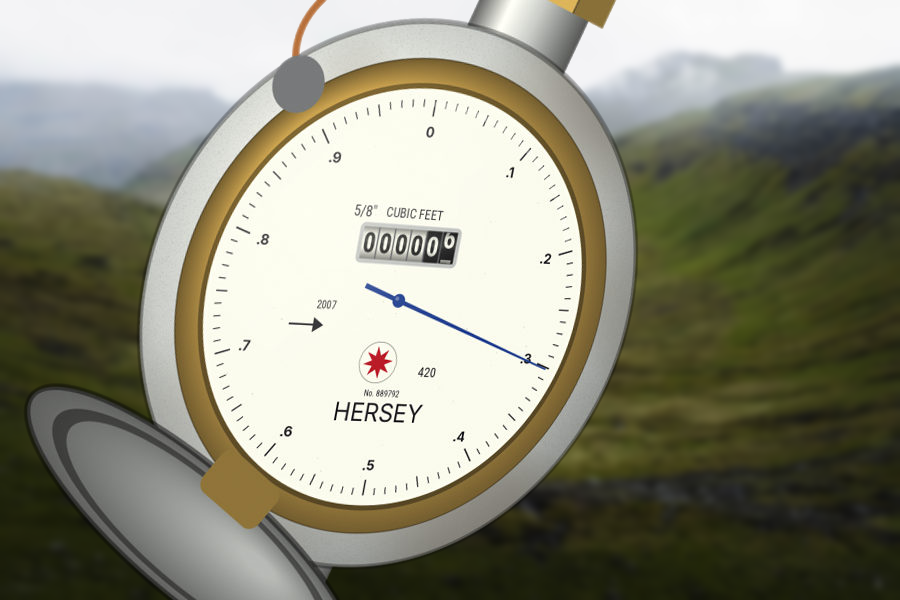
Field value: {"value": 6.30, "unit": "ft³"}
